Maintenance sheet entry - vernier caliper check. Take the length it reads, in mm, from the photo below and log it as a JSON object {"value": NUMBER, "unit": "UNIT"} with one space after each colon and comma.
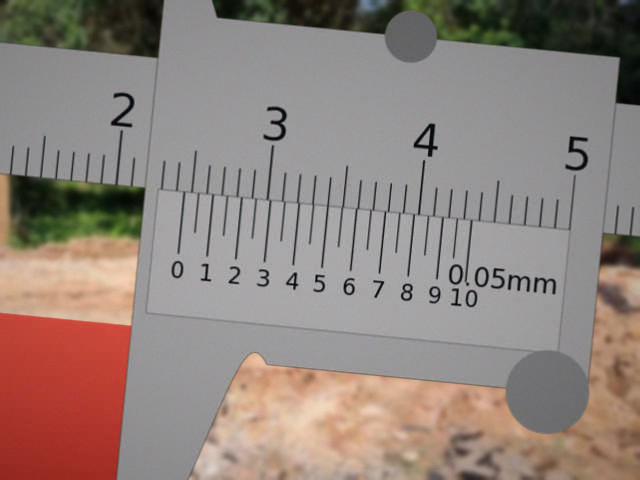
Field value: {"value": 24.5, "unit": "mm"}
